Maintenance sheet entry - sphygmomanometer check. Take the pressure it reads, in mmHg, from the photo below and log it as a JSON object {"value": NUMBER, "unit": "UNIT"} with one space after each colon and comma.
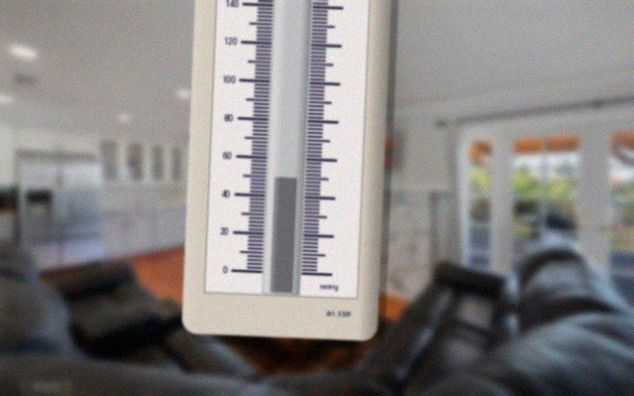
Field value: {"value": 50, "unit": "mmHg"}
